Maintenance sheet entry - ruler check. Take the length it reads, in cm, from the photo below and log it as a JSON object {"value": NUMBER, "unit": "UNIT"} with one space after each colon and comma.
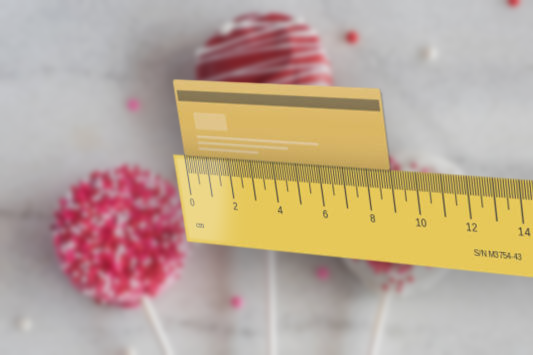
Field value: {"value": 9, "unit": "cm"}
